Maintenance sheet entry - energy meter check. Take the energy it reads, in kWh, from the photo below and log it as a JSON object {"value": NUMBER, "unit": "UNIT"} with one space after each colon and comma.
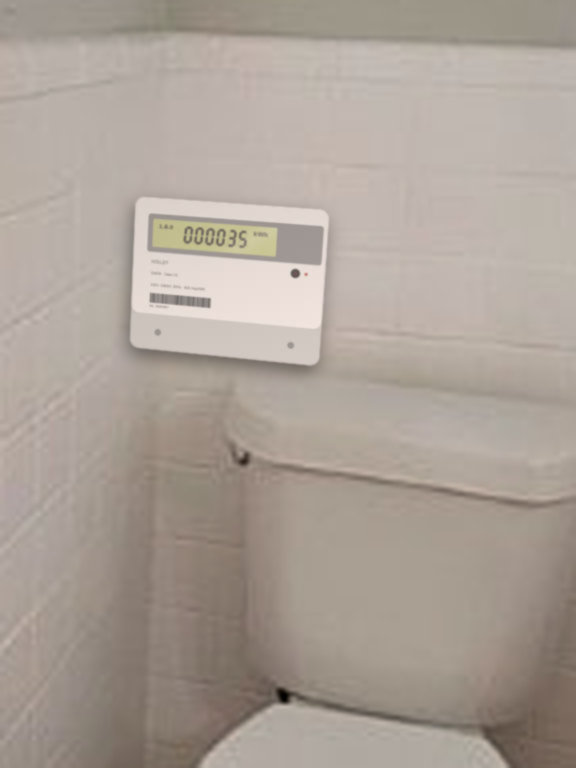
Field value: {"value": 35, "unit": "kWh"}
